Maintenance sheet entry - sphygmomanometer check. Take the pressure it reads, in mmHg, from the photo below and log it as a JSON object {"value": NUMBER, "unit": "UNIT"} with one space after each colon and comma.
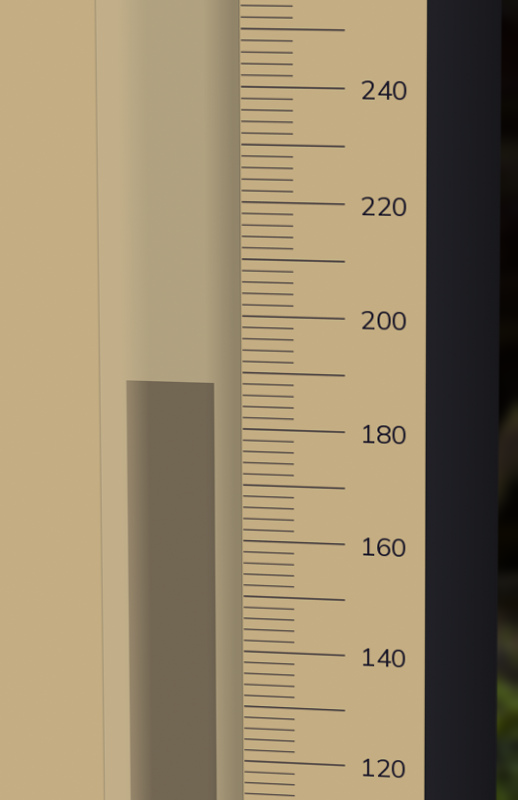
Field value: {"value": 188, "unit": "mmHg"}
